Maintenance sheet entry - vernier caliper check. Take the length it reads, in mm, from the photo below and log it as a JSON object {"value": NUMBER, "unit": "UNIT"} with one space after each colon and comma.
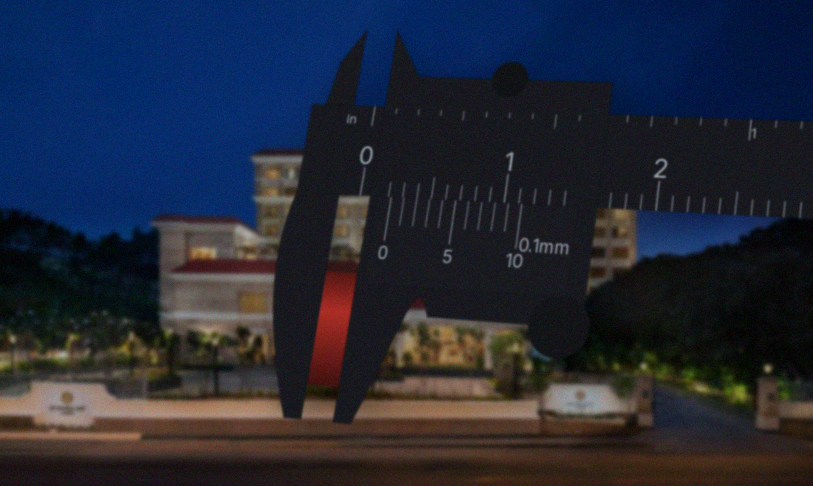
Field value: {"value": 2.2, "unit": "mm"}
